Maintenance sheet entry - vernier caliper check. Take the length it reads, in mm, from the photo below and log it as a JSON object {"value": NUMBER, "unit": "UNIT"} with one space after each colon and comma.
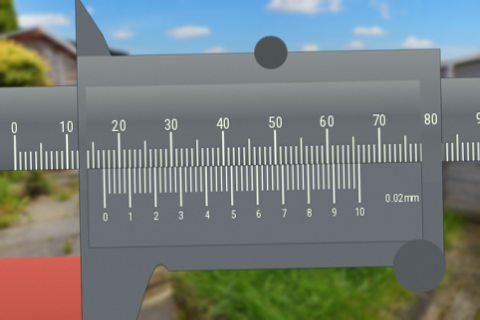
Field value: {"value": 17.0, "unit": "mm"}
